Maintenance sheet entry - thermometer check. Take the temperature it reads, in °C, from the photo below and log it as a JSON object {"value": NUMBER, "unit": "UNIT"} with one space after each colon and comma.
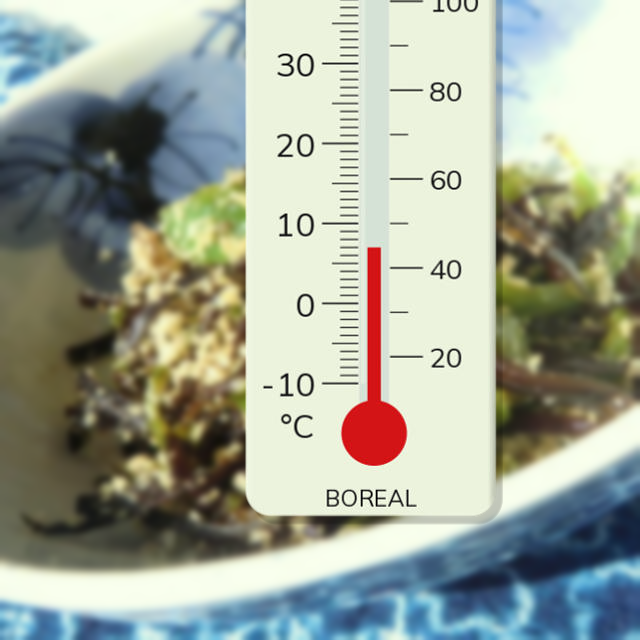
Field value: {"value": 7, "unit": "°C"}
